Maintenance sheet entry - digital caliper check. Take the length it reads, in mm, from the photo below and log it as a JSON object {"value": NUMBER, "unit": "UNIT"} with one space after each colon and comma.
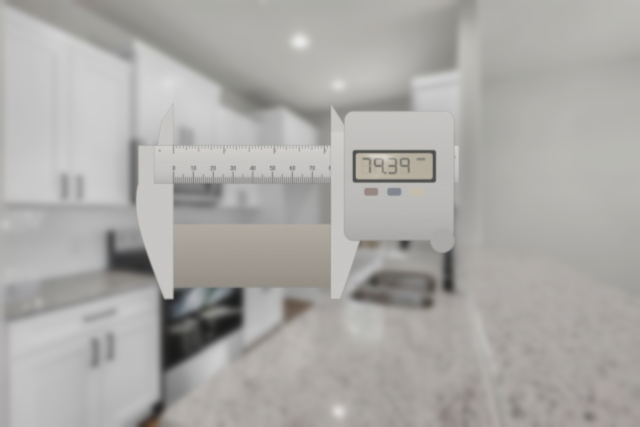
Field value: {"value": 79.39, "unit": "mm"}
